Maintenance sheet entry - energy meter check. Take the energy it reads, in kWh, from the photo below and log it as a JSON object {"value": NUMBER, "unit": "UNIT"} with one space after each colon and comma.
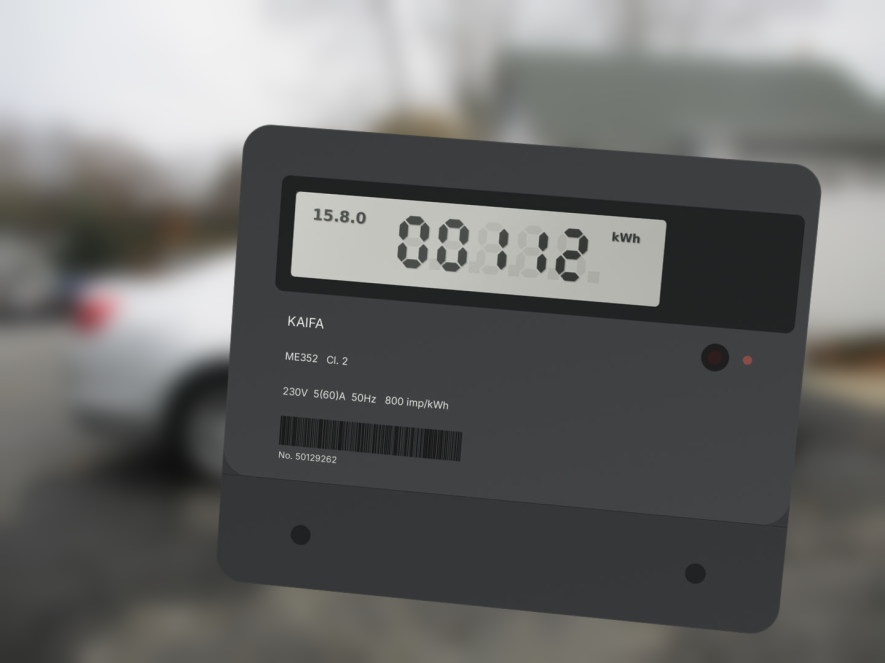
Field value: {"value": 112, "unit": "kWh"}
